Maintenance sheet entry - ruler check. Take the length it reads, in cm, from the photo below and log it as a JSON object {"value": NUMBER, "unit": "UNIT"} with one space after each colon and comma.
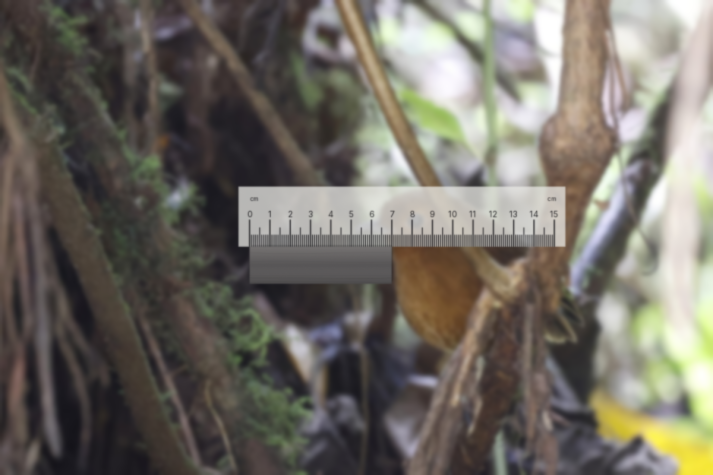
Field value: {"value": 7, "unit": "cm"}
